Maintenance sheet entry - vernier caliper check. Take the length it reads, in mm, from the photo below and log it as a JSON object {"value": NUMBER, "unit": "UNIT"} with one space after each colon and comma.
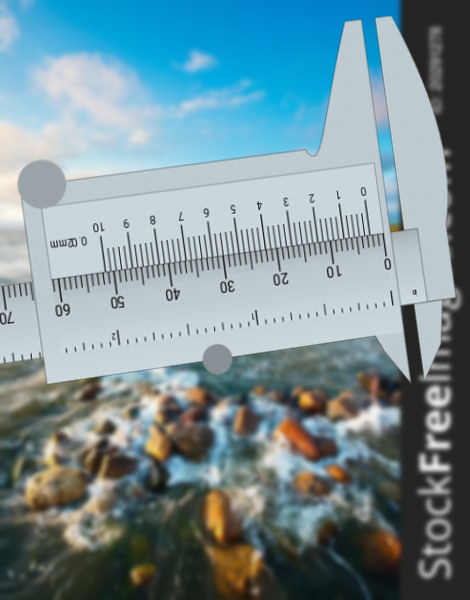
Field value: {"value": 2.5, "unit": "mm"}
